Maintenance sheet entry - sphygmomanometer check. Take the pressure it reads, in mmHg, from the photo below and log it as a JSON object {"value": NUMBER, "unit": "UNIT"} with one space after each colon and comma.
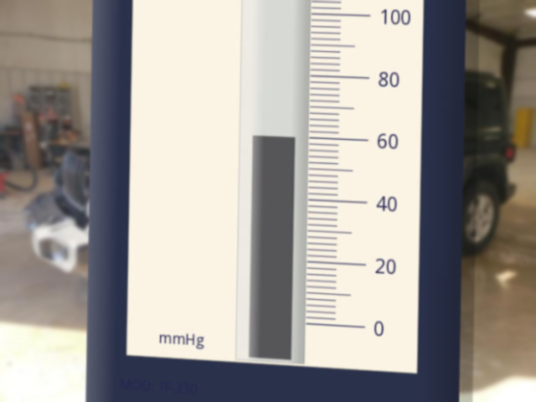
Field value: {"value": 60, "unit": "mmHg"}
